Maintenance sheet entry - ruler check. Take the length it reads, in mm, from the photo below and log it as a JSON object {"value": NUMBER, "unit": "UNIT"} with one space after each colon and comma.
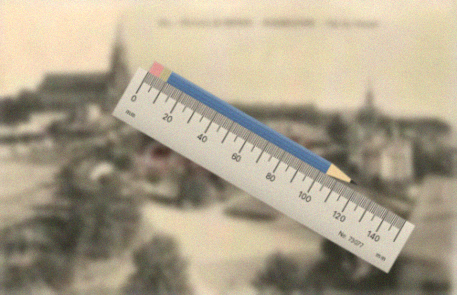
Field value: {"value": 120, "unit": "mm"}
